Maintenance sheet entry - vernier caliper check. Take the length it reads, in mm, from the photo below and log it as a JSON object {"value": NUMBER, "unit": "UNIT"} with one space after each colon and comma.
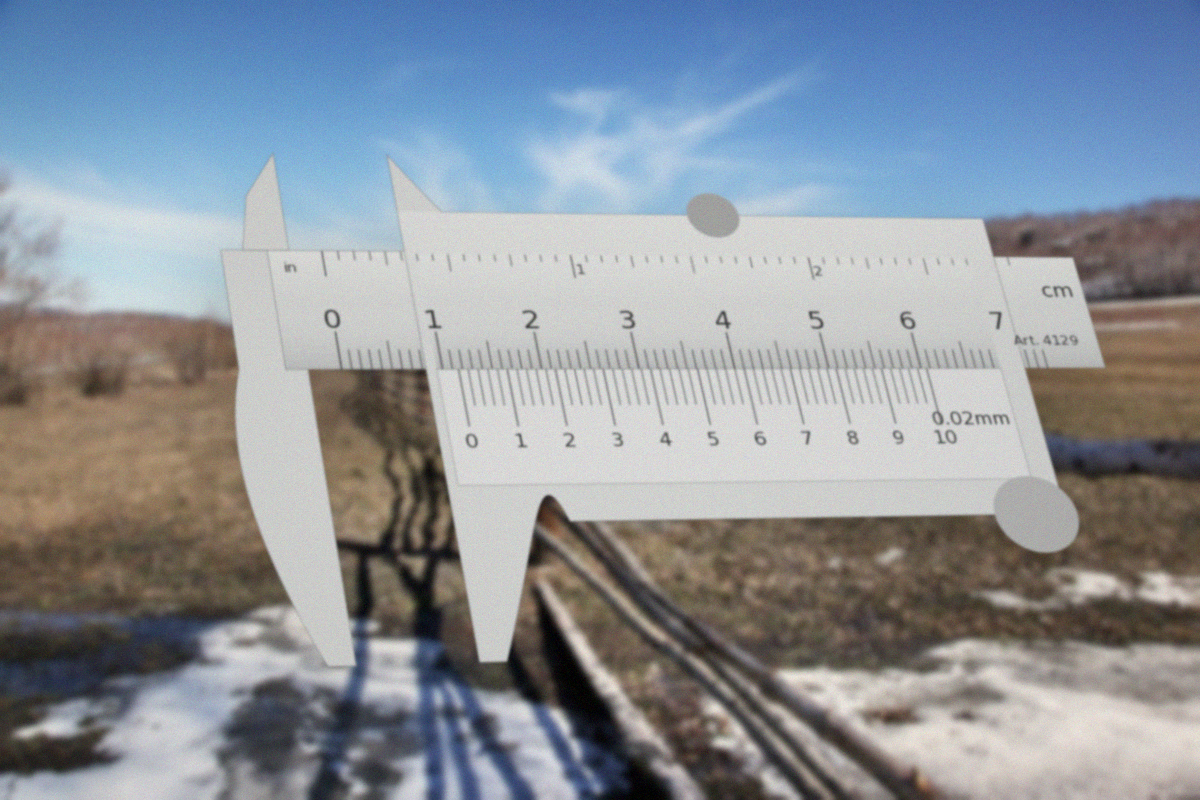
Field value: {"value": 11.6, "unit": "mm"}
